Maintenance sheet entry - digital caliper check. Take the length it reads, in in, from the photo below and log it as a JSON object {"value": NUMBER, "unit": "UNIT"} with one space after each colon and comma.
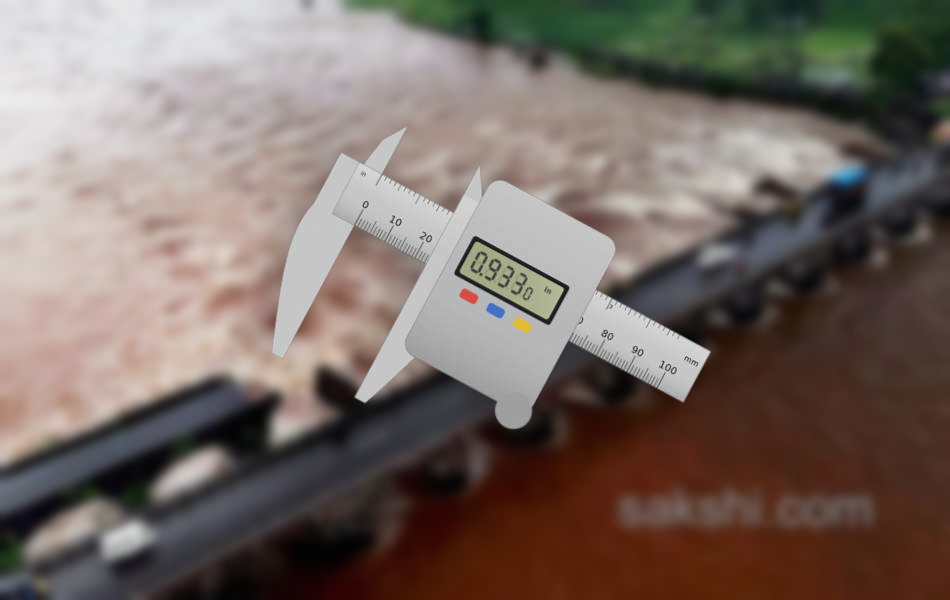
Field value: {"value": 0.9330, "unit": "in"}
